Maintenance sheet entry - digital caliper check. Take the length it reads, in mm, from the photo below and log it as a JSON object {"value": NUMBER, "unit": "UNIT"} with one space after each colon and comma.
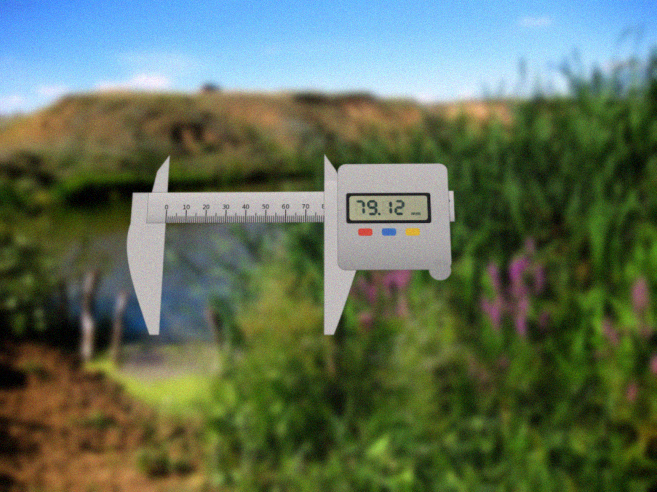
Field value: {"value": 79.12, "unit": "mm"}
